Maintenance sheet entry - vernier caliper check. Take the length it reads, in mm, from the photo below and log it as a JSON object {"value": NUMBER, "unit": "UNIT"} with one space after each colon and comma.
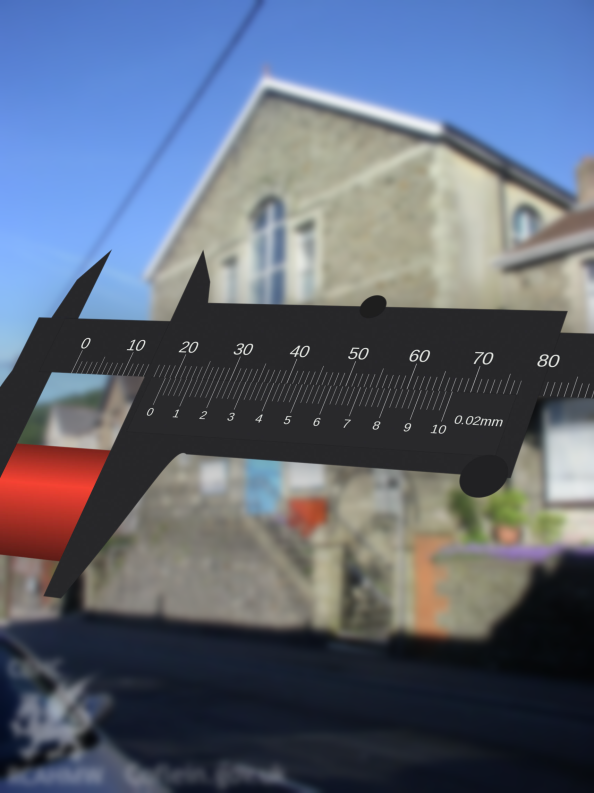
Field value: {"value": 18.2, "unit": "mm"}
